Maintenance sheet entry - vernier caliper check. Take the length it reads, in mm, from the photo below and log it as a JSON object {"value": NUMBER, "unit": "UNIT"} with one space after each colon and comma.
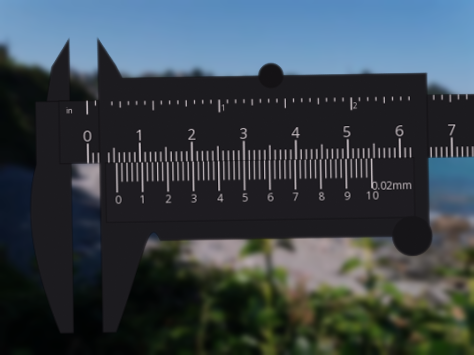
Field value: {"value": 5.5, "unit": "mm"}
